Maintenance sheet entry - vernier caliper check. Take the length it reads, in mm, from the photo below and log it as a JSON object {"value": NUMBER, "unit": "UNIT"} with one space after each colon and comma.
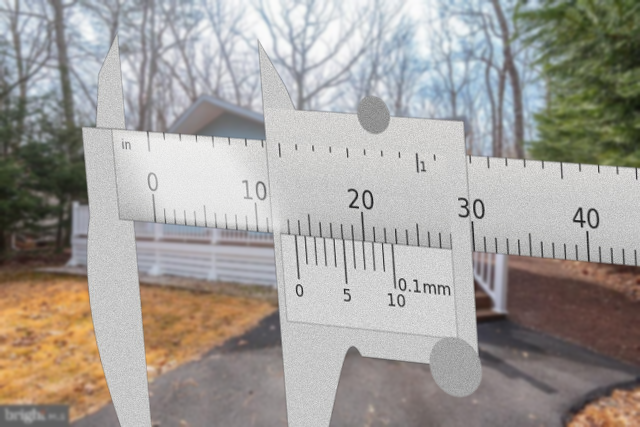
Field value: {"value": 13.6, "unit": "mm"}
